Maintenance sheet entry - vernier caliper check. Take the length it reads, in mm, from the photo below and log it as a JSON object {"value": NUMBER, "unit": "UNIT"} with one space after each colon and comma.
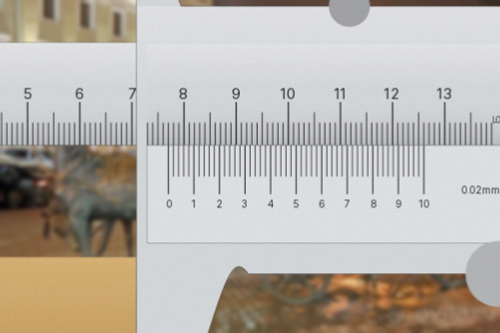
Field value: {"value": 77.0, "unit": "mm"}
